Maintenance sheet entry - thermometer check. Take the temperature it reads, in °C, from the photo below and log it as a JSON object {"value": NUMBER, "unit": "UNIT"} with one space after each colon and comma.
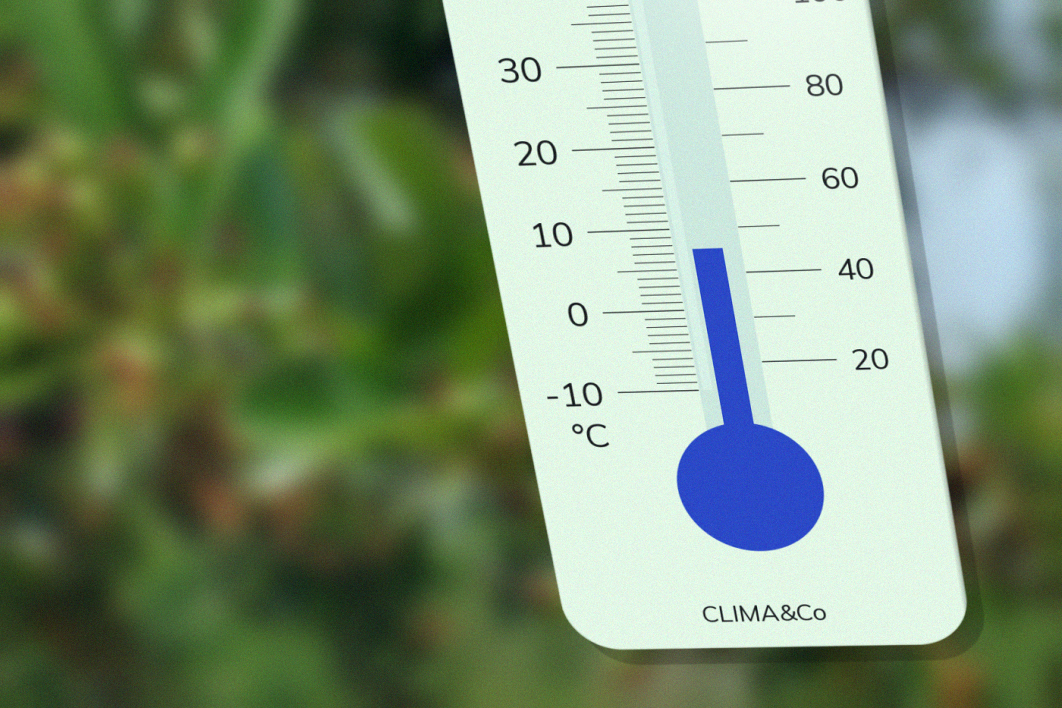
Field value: {"value": 7.5, "unit": "°C"}
